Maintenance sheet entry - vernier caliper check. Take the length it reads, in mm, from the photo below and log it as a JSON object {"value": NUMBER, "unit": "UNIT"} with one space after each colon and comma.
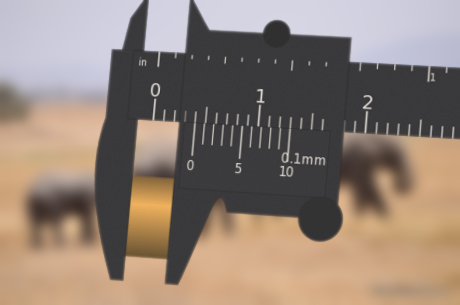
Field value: {"value": 4.0, "unit": "mm"}
